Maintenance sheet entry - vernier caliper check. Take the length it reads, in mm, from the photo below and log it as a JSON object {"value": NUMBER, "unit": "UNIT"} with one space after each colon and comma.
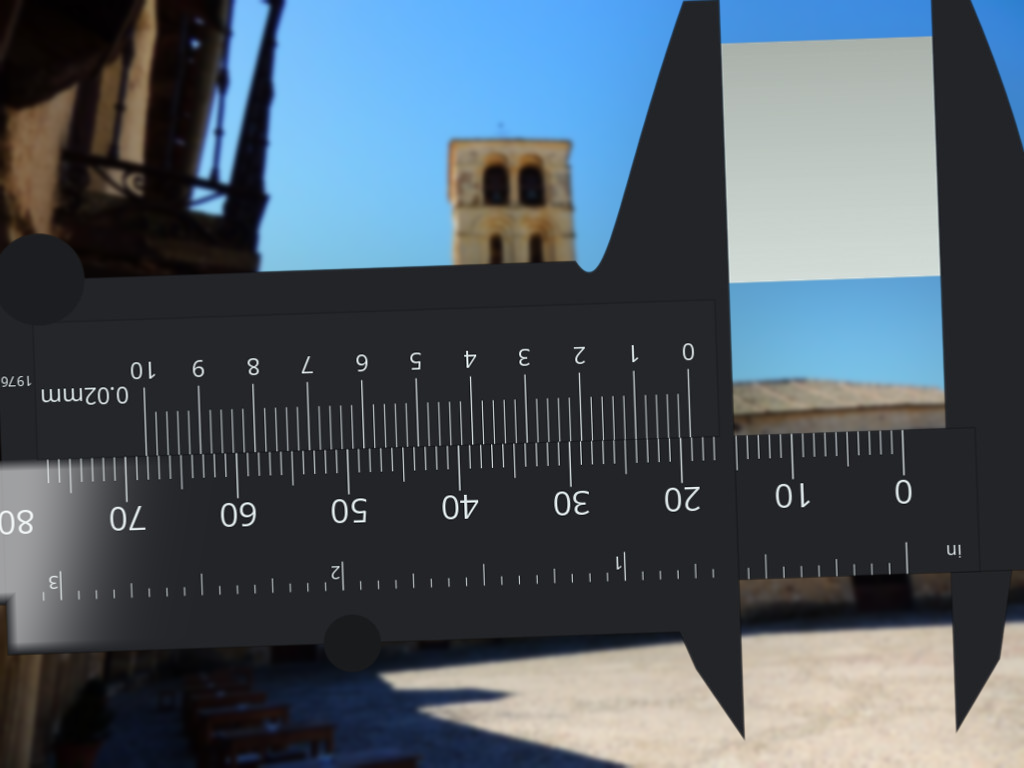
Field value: {"value": 19.1, "unit": "mm"}
